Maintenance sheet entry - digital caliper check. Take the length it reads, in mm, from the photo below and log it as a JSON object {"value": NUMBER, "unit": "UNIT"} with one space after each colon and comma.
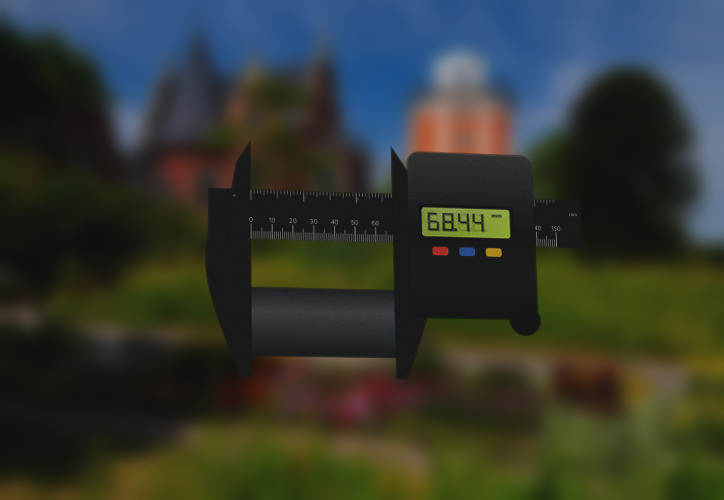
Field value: {"value": 68.44, "unit": "mm"}
